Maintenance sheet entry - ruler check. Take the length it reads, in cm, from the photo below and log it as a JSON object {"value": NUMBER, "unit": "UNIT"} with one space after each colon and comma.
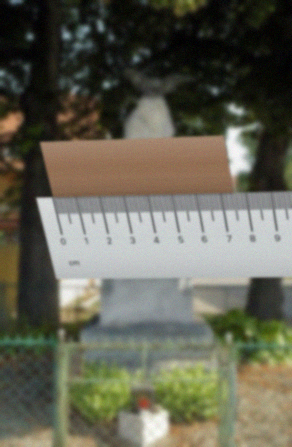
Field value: {"value": 7.5, "unit": "cm"}
